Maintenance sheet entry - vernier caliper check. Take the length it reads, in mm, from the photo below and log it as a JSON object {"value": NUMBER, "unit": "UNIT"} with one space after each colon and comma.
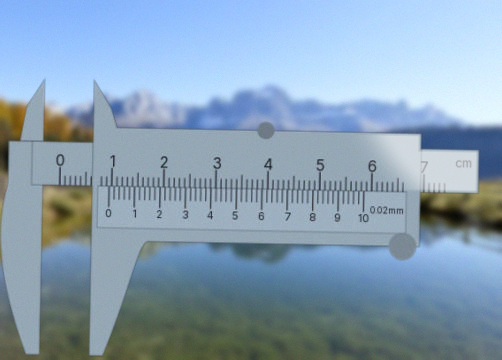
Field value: {"value": 9.5, "unit": "mm"}
